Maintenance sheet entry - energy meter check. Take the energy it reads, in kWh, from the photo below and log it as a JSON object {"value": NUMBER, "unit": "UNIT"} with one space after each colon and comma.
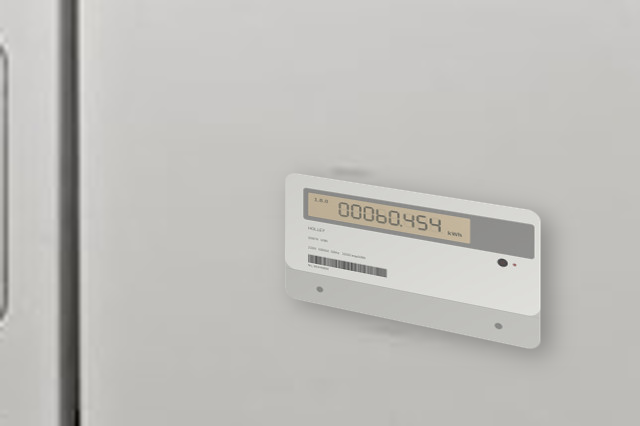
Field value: {"value": 60.454, "unit": "kWh"}
